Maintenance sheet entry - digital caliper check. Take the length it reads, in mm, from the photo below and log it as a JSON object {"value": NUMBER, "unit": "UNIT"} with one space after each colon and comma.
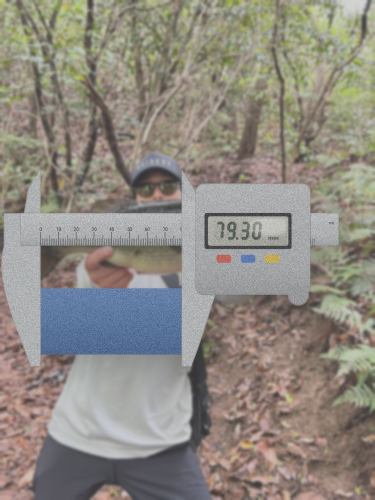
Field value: {"value": 79.30, "unit": "mm"}
